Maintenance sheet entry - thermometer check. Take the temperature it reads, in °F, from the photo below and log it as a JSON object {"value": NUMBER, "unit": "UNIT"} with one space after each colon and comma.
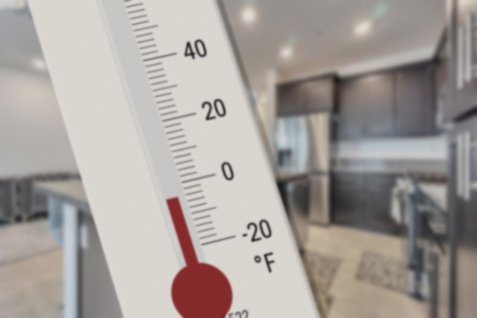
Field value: {"value": -4, "unit": "°F"}
